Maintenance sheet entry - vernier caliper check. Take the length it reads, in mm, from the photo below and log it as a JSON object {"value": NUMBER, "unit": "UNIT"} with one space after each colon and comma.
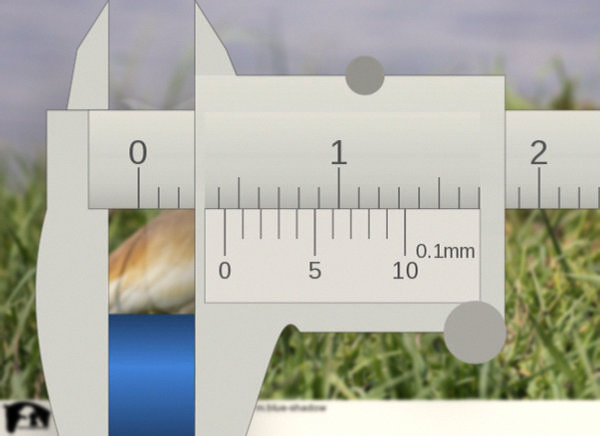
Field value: {"value": 4.3, "unit": "mm"}
